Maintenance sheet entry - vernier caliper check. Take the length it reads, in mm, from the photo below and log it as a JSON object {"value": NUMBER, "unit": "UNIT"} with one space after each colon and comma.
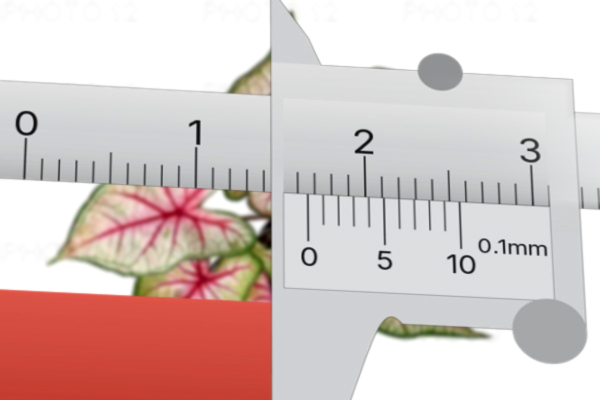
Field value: {"value": 16.6, "unit": "mm"}
